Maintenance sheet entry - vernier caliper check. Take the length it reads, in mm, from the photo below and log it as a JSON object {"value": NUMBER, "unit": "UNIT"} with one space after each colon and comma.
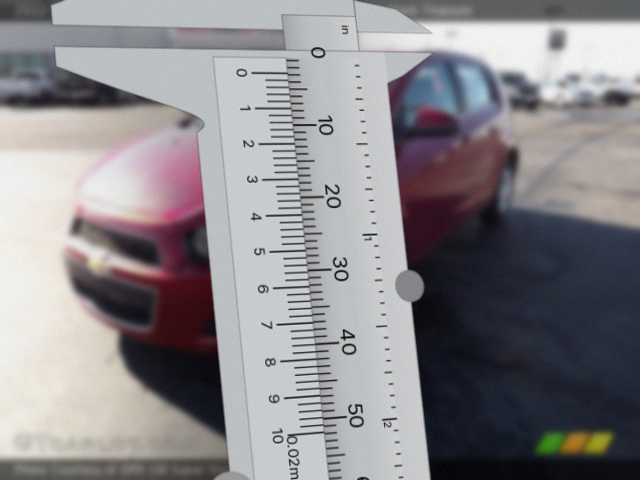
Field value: {"value": 2.8, "unit": "mm"}
